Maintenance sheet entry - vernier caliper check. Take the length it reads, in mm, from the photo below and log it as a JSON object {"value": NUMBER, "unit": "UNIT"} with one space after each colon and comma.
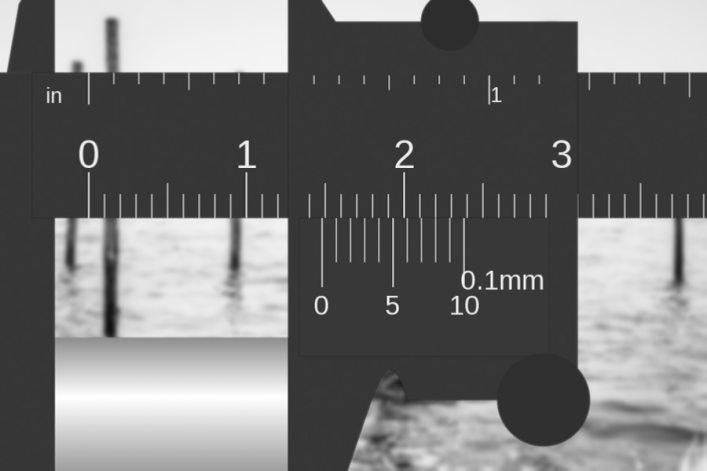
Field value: {"value": 14.8, "unit": "mm"}
